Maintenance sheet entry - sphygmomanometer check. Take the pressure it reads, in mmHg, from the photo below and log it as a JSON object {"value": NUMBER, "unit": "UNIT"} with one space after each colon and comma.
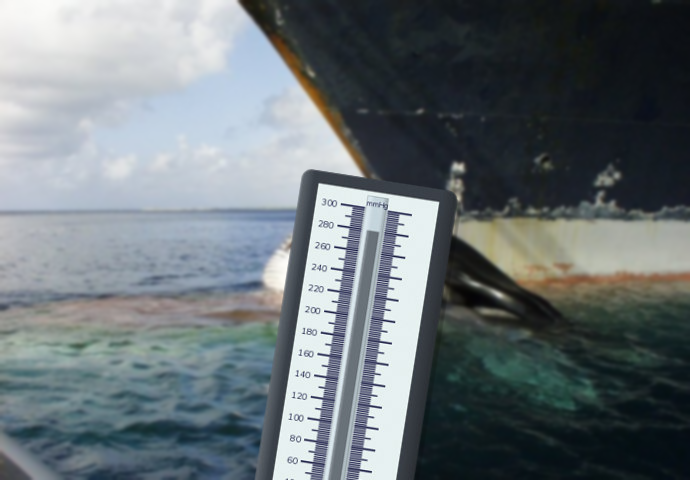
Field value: {"value": 280, "unit": "mmHg"}
